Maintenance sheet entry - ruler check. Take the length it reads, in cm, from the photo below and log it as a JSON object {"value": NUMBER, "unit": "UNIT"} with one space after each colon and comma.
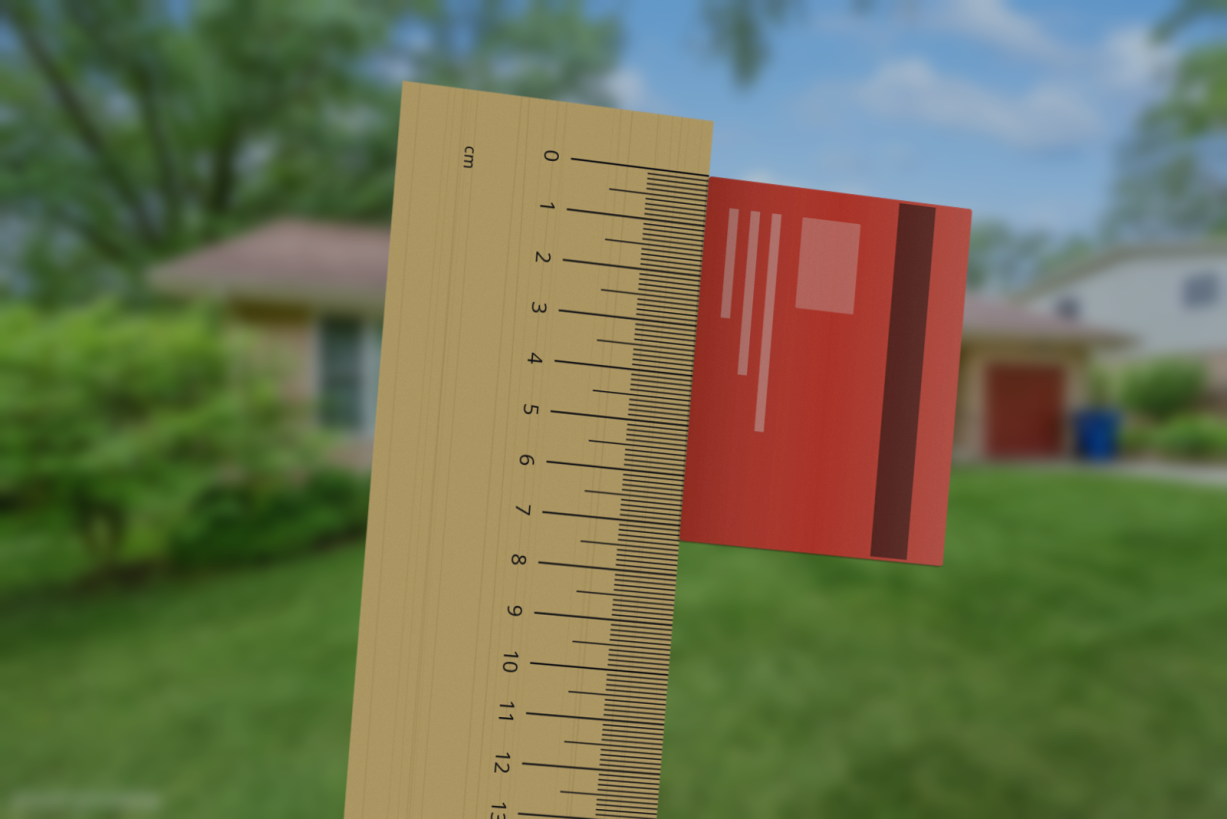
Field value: {"value": 7.3, "unit": "cm"}
